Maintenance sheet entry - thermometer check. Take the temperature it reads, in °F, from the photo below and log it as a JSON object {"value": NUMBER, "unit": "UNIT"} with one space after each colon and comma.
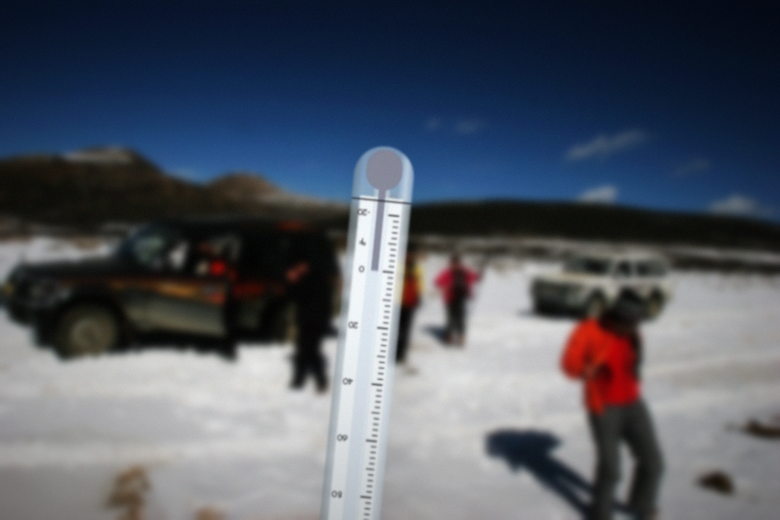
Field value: {"value": 0, "unit": "°F"}
